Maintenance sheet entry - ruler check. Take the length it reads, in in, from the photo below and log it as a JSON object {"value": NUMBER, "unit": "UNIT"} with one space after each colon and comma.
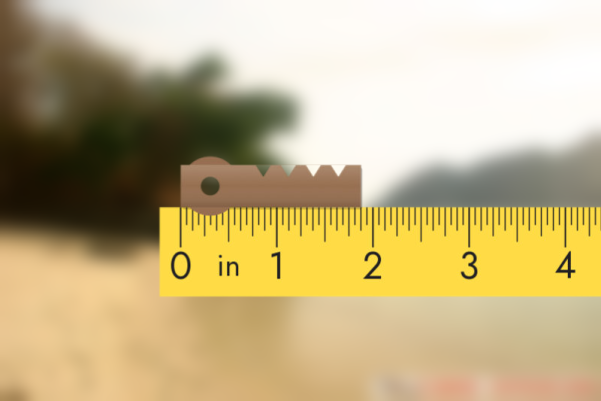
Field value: {"value": 1.875, "unit": "in"}
